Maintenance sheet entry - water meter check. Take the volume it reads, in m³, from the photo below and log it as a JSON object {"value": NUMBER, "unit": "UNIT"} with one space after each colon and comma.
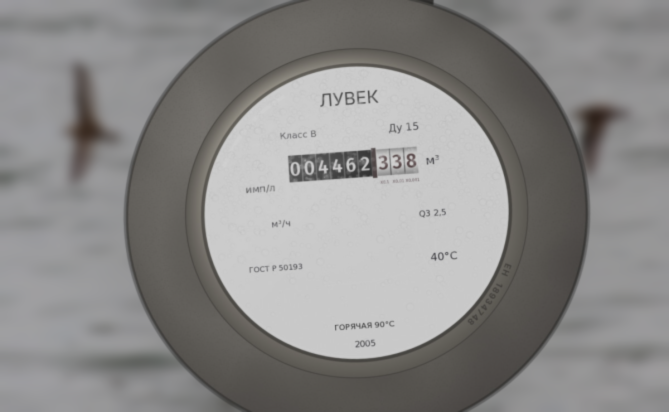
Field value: {"value": 4462.338, "unit": "m³"}
